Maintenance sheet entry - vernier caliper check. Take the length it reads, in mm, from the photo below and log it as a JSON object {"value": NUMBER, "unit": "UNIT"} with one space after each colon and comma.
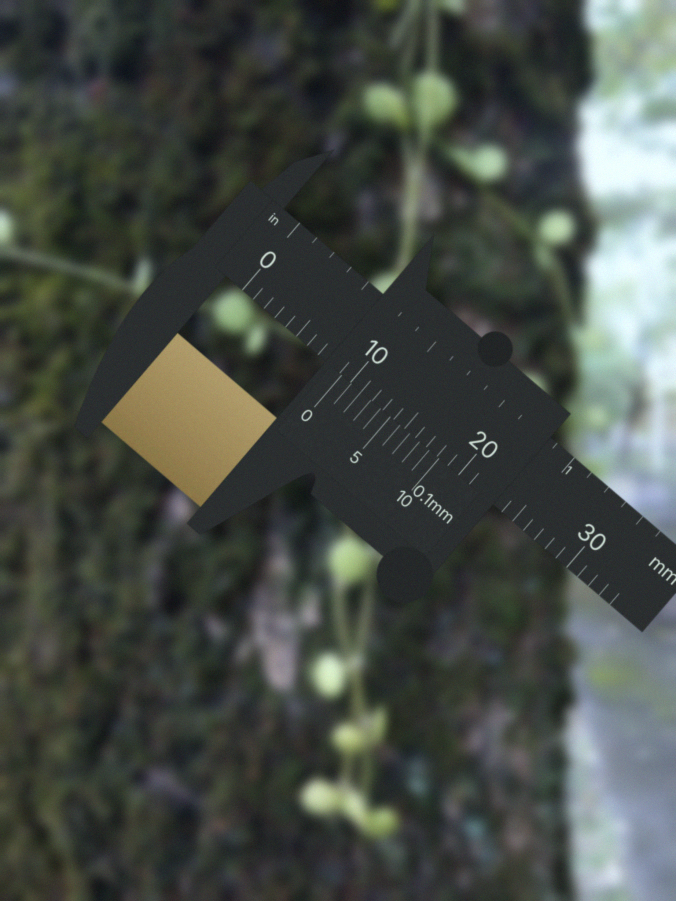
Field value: {"value": 9.2, "unit": "mm"}
